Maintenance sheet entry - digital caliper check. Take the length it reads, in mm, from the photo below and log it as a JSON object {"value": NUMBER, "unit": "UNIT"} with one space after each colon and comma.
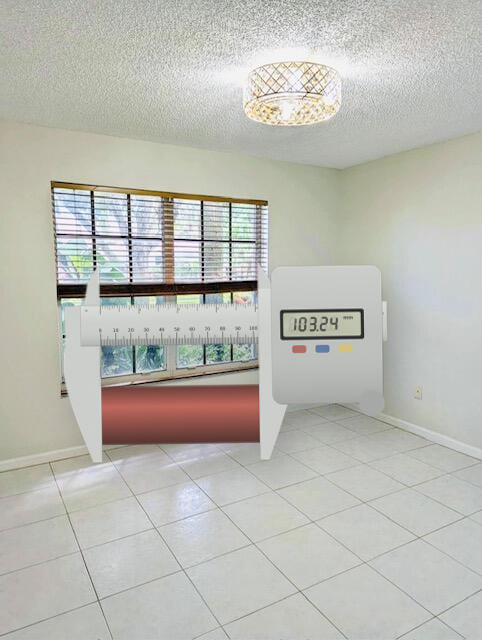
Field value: {"value": 103.24, "unit": "mm"}
